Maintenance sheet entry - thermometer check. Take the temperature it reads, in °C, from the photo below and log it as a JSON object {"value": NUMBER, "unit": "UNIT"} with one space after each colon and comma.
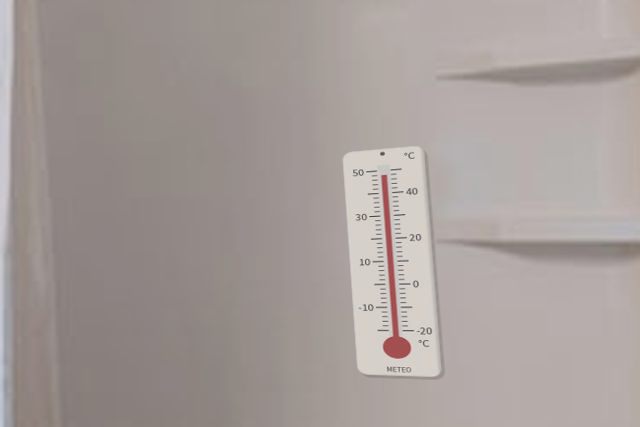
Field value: {"value": 48, "unit": "°C"}
